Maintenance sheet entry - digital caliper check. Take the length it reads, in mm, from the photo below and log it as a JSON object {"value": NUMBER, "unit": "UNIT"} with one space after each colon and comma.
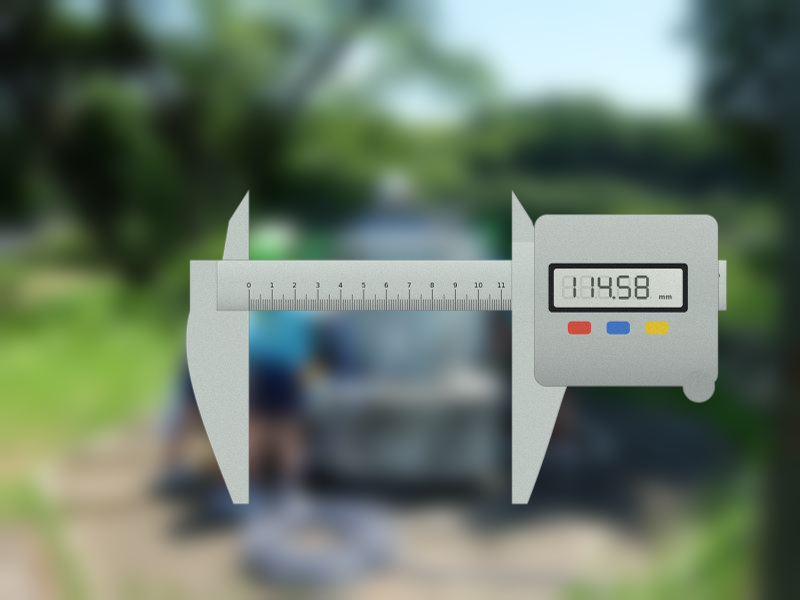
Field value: {"value": 114.58, "unit": "mm"}
